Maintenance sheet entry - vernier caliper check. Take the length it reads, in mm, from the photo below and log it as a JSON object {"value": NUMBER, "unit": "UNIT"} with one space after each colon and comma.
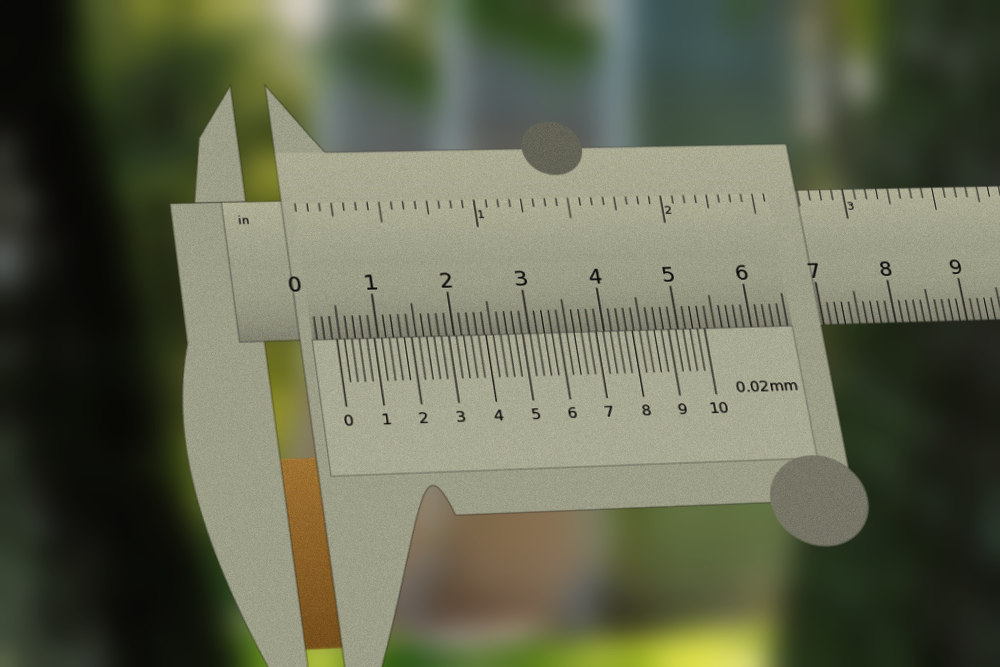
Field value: {"value": 4.6, "unit": "mm"}
